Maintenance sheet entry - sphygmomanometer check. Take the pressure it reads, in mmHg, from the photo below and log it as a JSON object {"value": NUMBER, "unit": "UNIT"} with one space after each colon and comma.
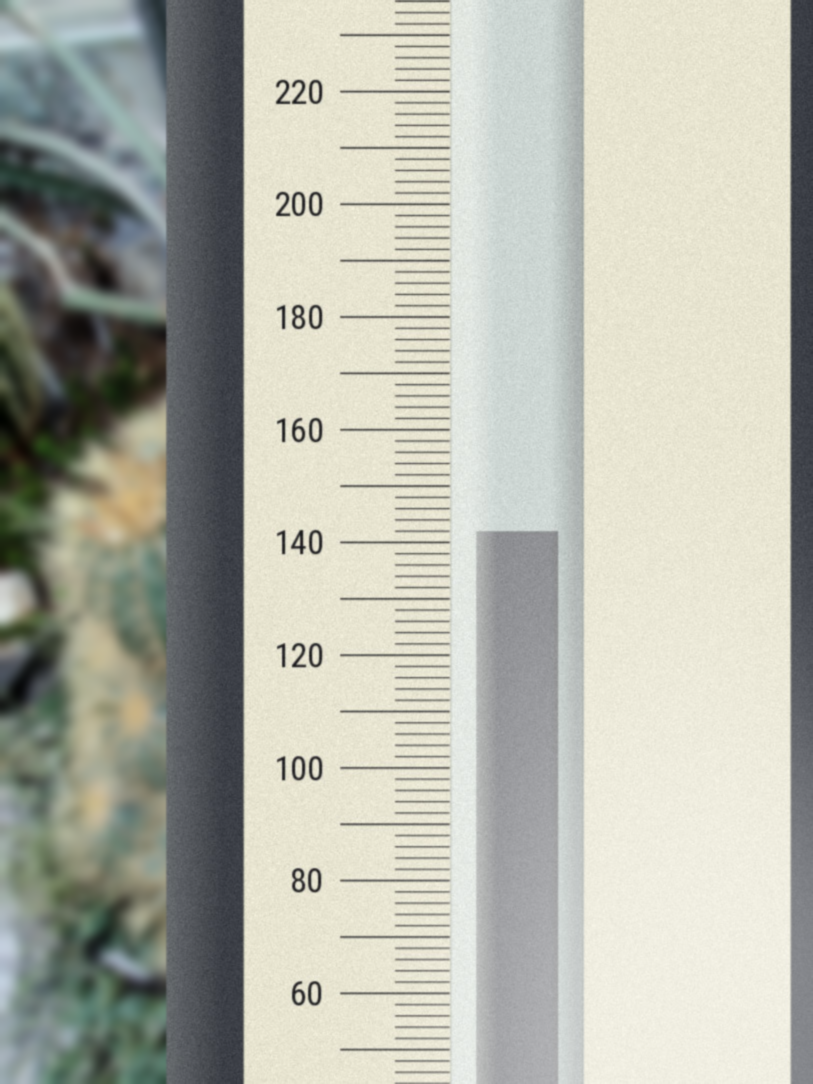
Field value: {"value": 142, "unit": "mmHg"}
